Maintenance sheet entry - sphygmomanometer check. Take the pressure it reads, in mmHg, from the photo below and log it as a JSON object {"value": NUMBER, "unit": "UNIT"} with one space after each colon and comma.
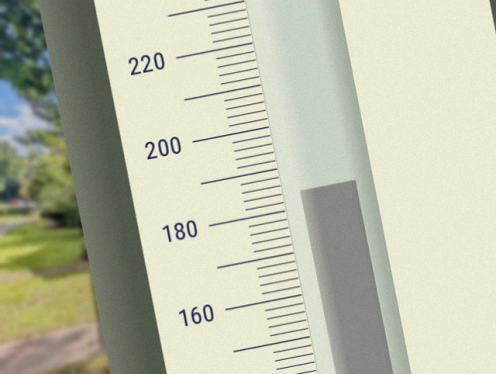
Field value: {"value": 184, "unit": "mmHg"}
